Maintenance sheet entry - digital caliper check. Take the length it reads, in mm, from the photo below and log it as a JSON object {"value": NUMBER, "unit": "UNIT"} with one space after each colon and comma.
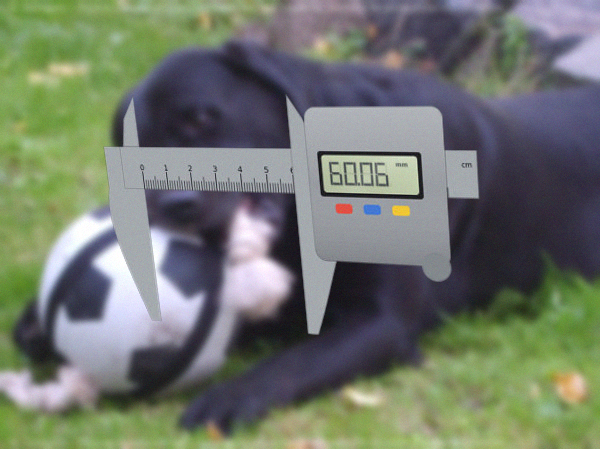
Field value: {"value": 60.06, "unit": "mm"}
